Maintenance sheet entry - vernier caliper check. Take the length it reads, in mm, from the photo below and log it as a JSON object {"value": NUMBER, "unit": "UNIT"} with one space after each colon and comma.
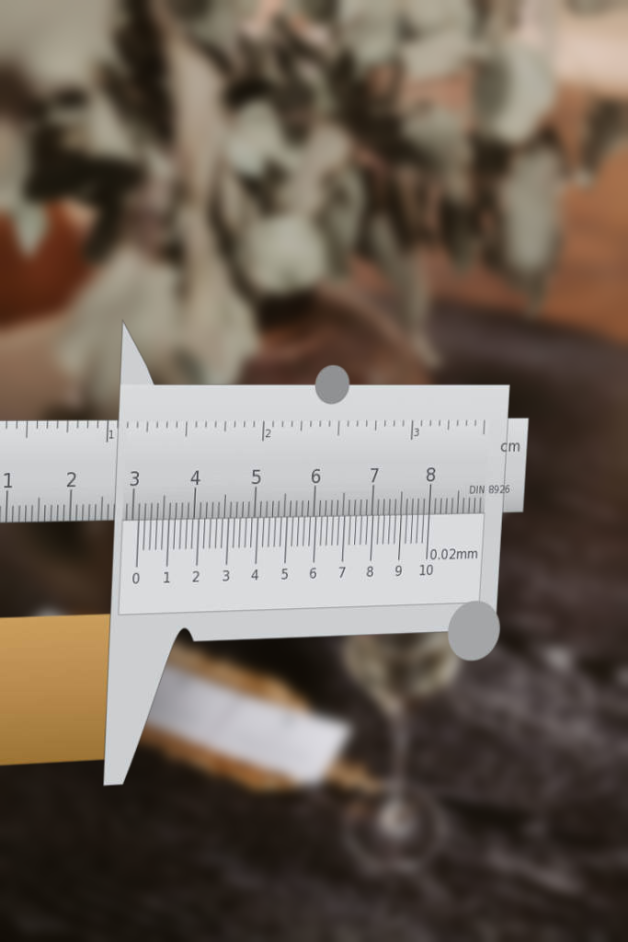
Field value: {"value": 31.0, "unit": "mm"}
